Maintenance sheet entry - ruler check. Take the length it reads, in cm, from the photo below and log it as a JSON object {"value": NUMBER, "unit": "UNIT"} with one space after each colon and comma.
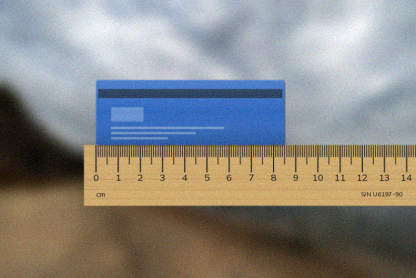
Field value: {"value": 8.5, "unit": "cm"}
